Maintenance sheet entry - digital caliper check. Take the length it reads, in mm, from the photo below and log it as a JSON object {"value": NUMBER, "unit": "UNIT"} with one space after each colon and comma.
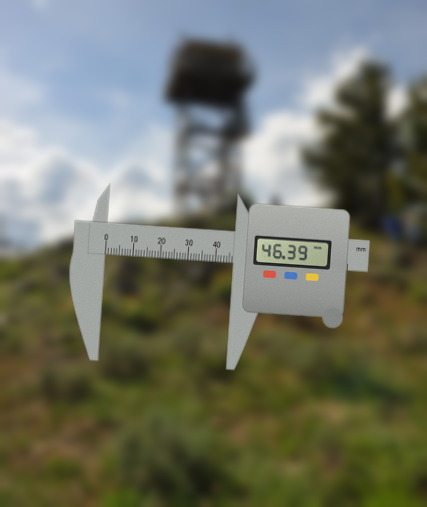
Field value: {"value": 46.39, "unit": "mm"}
